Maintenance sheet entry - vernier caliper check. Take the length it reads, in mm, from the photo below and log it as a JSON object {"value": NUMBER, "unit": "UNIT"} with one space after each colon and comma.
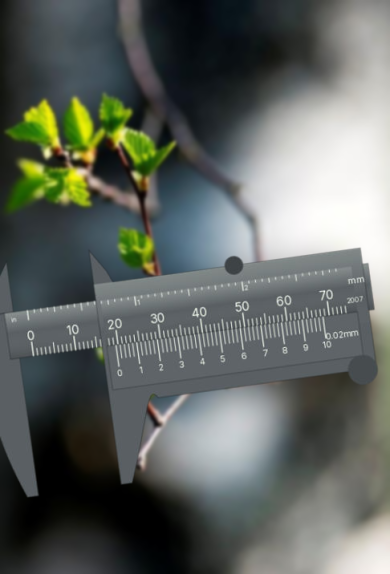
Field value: {"value": 19.5, "unit": "mm"}
